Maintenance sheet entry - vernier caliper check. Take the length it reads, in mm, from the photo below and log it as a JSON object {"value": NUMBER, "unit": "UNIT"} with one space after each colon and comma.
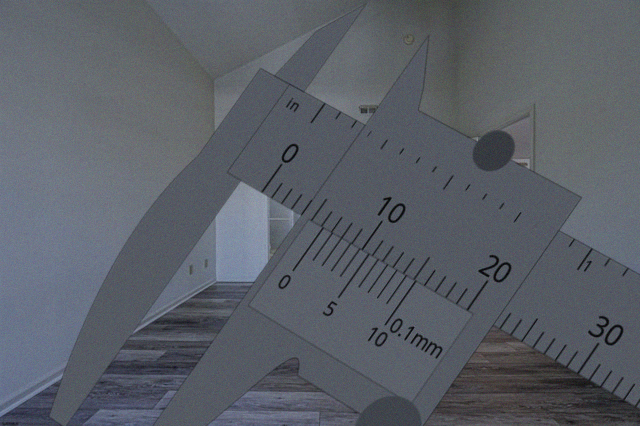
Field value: {"value": 6.2, "unit": "mm"}
